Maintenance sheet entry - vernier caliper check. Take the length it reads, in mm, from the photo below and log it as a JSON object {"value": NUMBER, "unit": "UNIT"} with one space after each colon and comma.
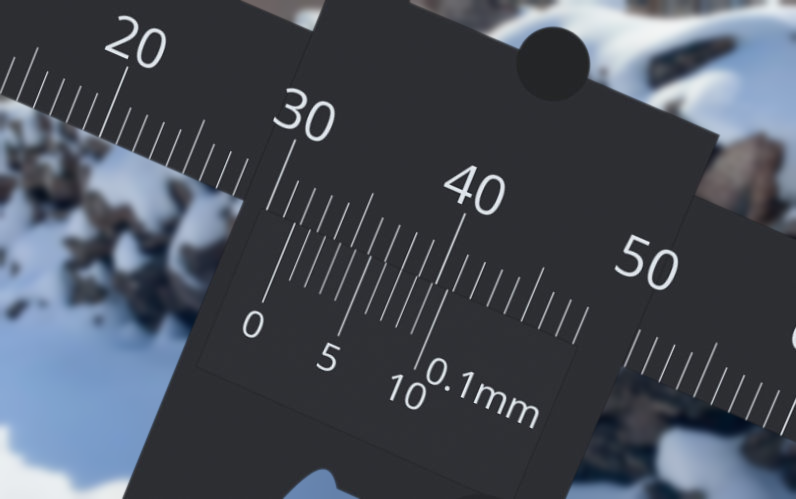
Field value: {"value": 31.7, "unit": "mm"}
